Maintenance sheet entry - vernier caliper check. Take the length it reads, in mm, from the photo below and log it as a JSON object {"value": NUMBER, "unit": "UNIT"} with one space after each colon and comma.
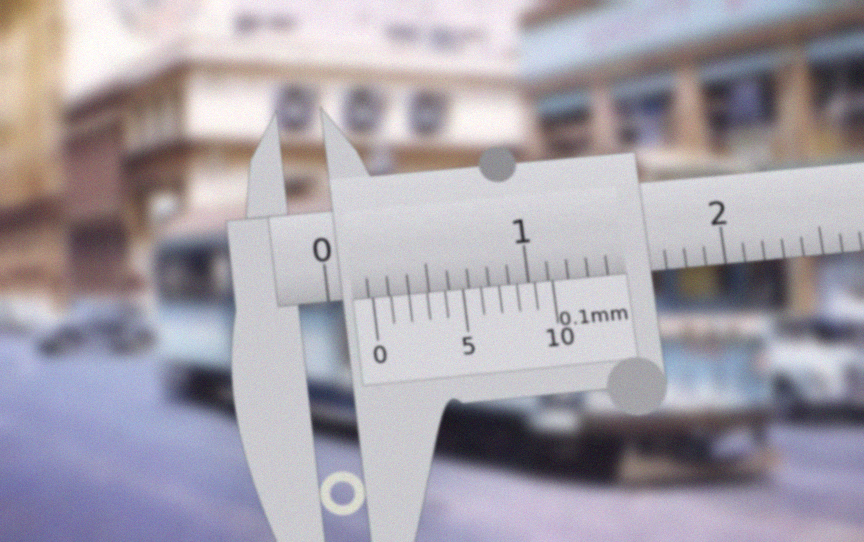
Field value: {"value": 2.2, "unit": "mm"}
